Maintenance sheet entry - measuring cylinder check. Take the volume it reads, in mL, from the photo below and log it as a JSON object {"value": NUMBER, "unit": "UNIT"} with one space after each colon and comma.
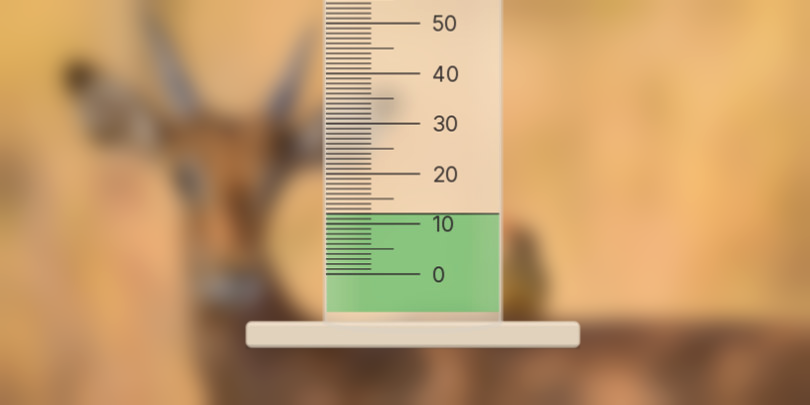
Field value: {"value": 12, "unit": "mL"}
